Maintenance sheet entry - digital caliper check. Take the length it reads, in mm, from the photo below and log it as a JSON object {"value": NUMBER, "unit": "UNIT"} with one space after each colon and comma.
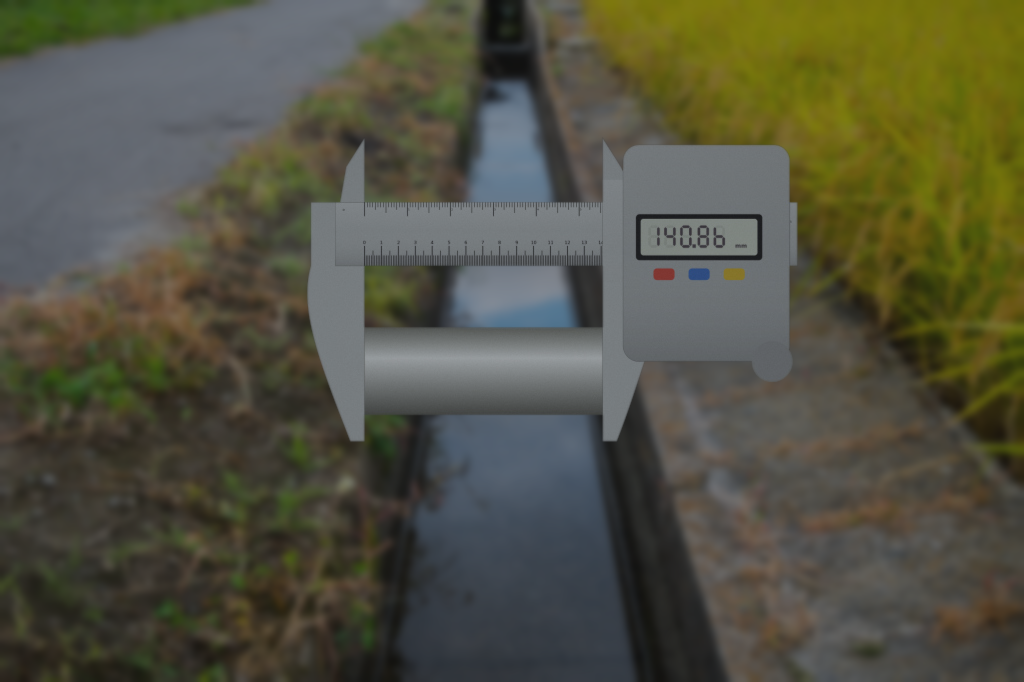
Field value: {"value": 140.86, "unit": "mm"}
